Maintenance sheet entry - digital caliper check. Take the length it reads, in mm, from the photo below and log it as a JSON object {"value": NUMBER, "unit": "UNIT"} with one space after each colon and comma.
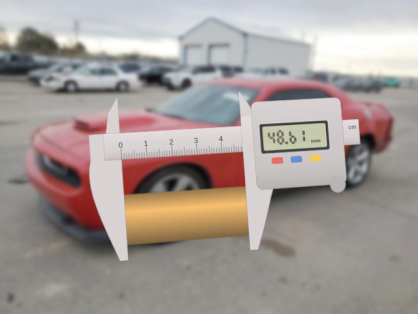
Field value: {"value": 48.61, "unit": "mm"}
